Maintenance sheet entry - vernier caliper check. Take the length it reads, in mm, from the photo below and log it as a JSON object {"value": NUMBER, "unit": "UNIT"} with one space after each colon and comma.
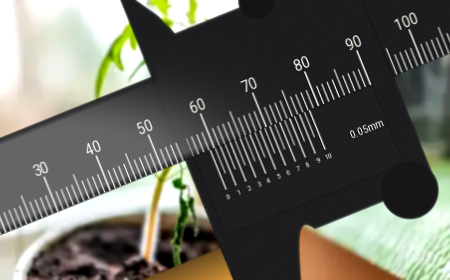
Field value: {"value": 59.2, "unit": "mm"}
